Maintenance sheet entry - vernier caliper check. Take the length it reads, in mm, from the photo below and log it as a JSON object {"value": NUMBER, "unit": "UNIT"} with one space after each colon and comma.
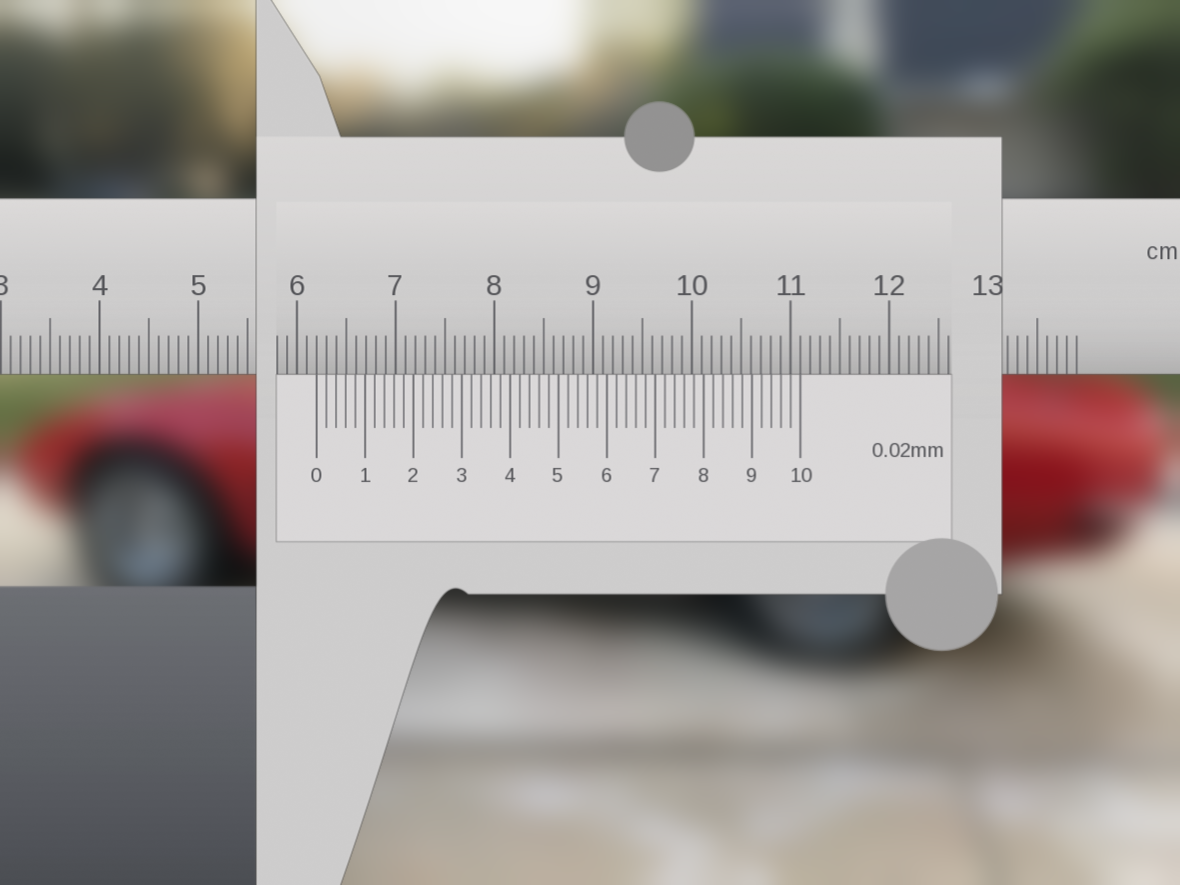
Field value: {"value": 62.0, "unit": "mm"}
